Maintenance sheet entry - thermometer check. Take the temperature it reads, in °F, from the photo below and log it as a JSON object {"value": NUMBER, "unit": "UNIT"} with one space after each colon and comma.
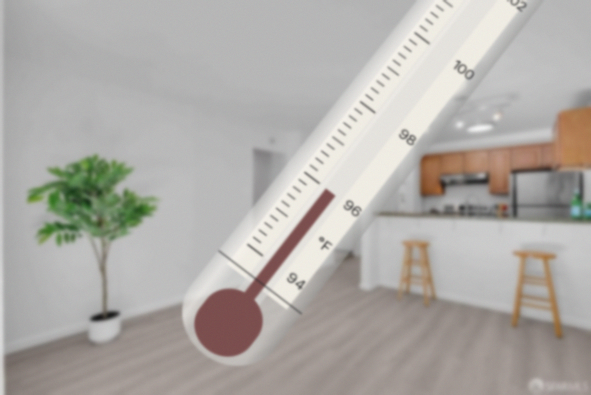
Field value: {"value": 96, "unit": "°F"}
